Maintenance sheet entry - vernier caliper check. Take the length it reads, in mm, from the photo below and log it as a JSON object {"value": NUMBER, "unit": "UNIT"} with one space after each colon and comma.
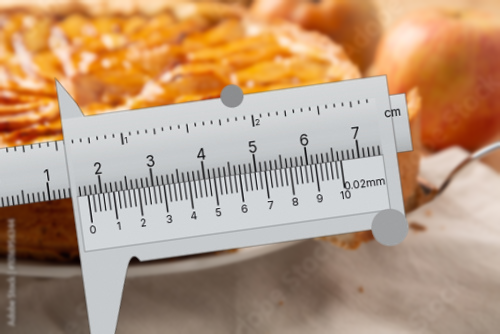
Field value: {"value": 17.5, "unit": "mm"}
